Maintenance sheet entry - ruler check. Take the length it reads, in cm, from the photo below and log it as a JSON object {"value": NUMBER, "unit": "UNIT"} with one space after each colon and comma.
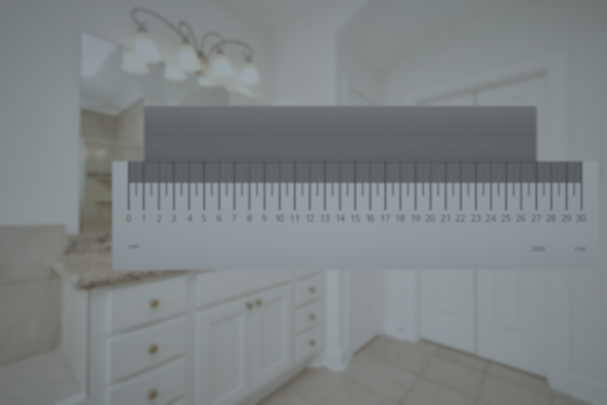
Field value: {"value": 26, "unit": "cm"}
